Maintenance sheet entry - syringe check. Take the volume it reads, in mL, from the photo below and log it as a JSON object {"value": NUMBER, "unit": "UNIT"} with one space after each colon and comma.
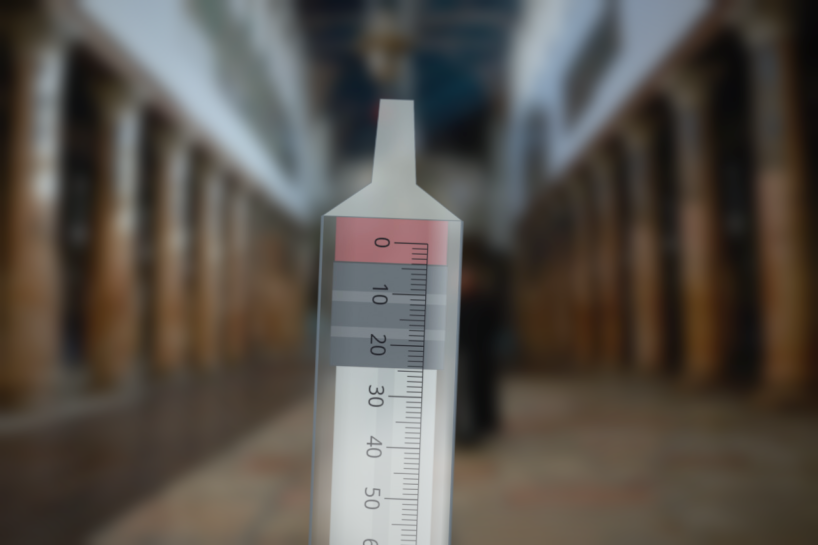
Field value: {"value": 4, "unit": "mL"}
